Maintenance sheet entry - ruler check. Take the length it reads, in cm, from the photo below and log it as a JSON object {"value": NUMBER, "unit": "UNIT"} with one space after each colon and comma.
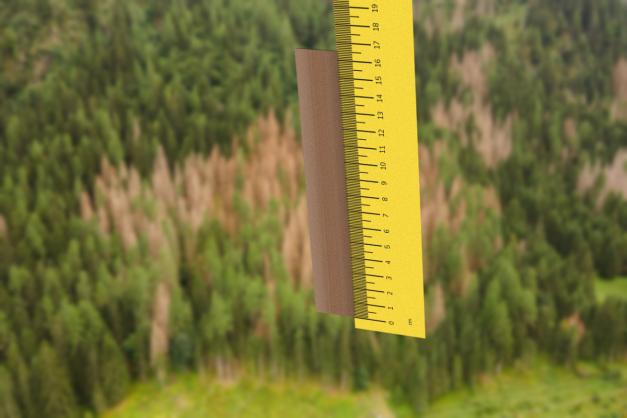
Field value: {"value": 16.5, "unit": "cm"}
